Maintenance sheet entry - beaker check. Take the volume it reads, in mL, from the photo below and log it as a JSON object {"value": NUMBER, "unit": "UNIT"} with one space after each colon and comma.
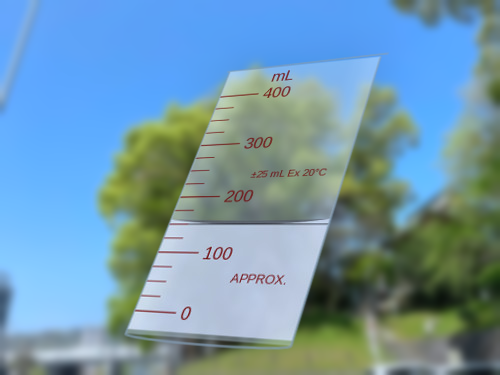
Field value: {"value": 150, "unit": "mL"}
